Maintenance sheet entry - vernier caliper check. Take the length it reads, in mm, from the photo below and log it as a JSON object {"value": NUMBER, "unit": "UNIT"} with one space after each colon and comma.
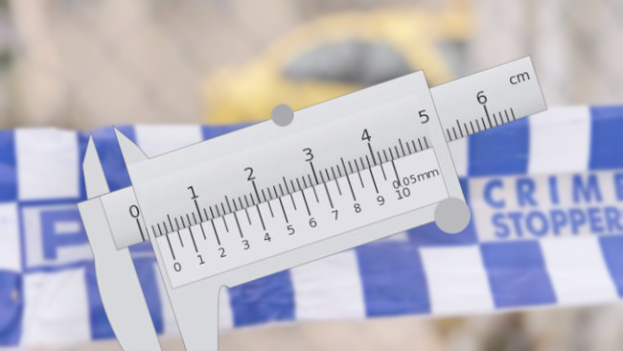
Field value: {"value": 3.8, "unit": "mm"}
